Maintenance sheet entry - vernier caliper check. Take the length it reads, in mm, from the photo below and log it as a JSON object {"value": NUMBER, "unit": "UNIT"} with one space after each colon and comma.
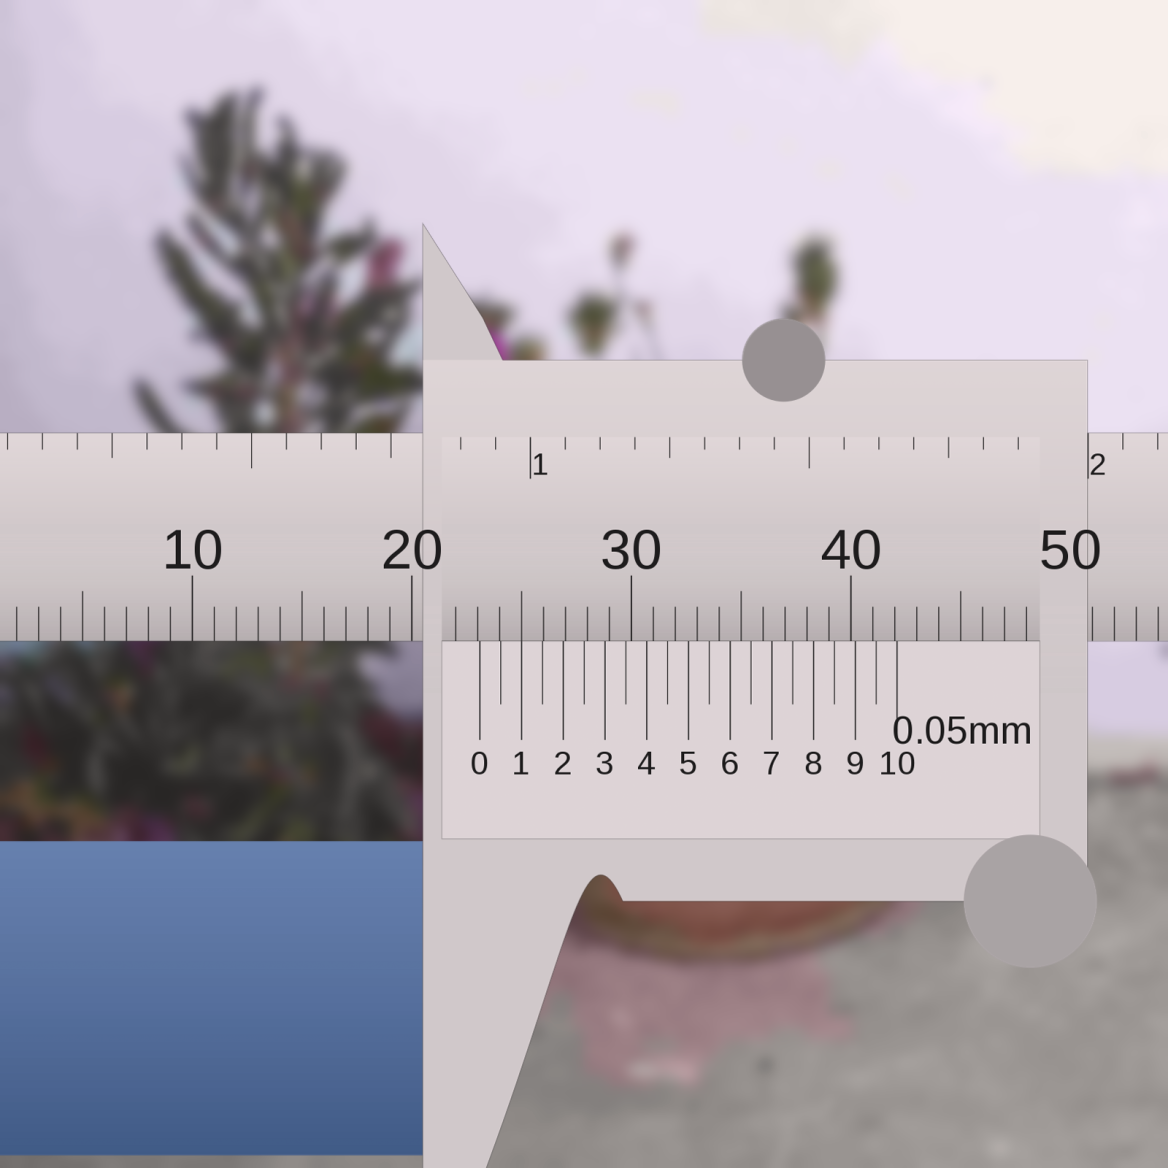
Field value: {"value": 23.10, "unit": "mm"}
